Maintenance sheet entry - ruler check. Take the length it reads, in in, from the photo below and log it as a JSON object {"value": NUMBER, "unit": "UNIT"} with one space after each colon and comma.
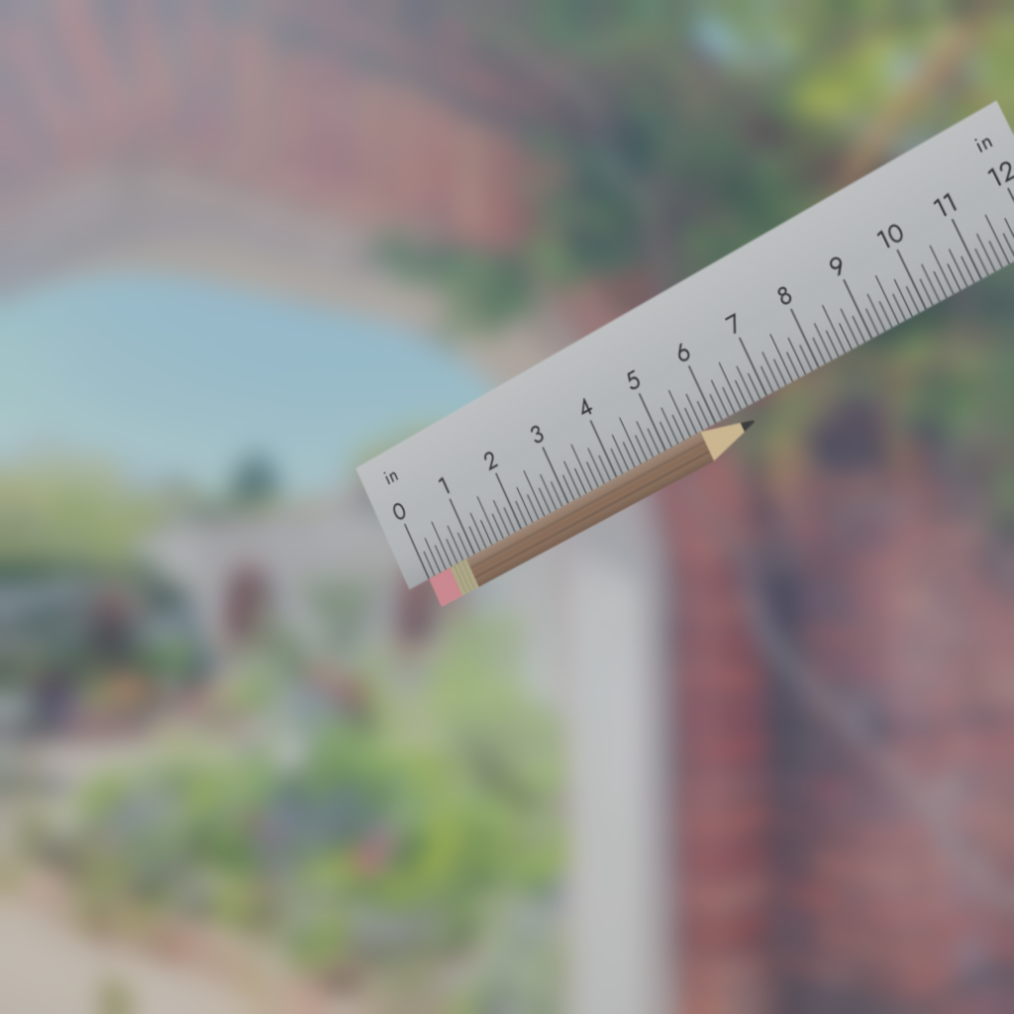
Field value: {"value": 6.625, "unit": "in"}
